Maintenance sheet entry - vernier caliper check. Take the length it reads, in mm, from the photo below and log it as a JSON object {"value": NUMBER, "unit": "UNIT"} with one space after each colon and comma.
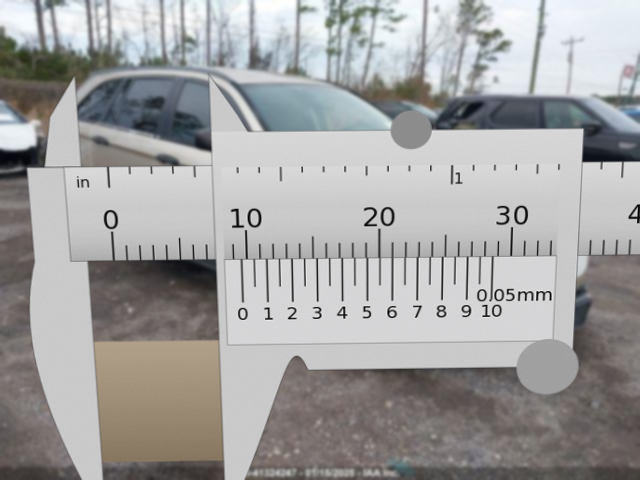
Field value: {"value": 9.6, "unit": "mm"}
